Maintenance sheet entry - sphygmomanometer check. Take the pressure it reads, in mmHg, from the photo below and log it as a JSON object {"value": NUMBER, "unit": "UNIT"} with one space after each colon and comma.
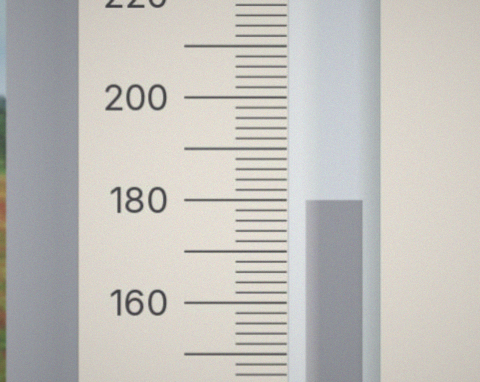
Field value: {"value": 180, "unit": "mmHg"}
